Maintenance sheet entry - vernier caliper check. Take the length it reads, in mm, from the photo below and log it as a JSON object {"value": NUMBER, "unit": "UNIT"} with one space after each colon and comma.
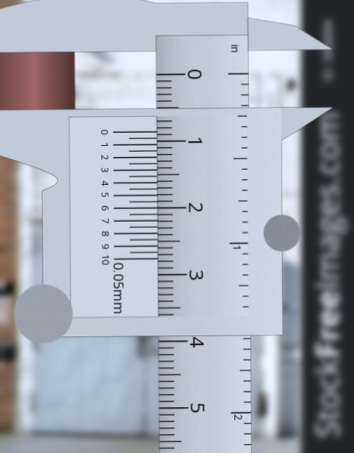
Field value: {"value": 8.6, "unit": "mm"}
